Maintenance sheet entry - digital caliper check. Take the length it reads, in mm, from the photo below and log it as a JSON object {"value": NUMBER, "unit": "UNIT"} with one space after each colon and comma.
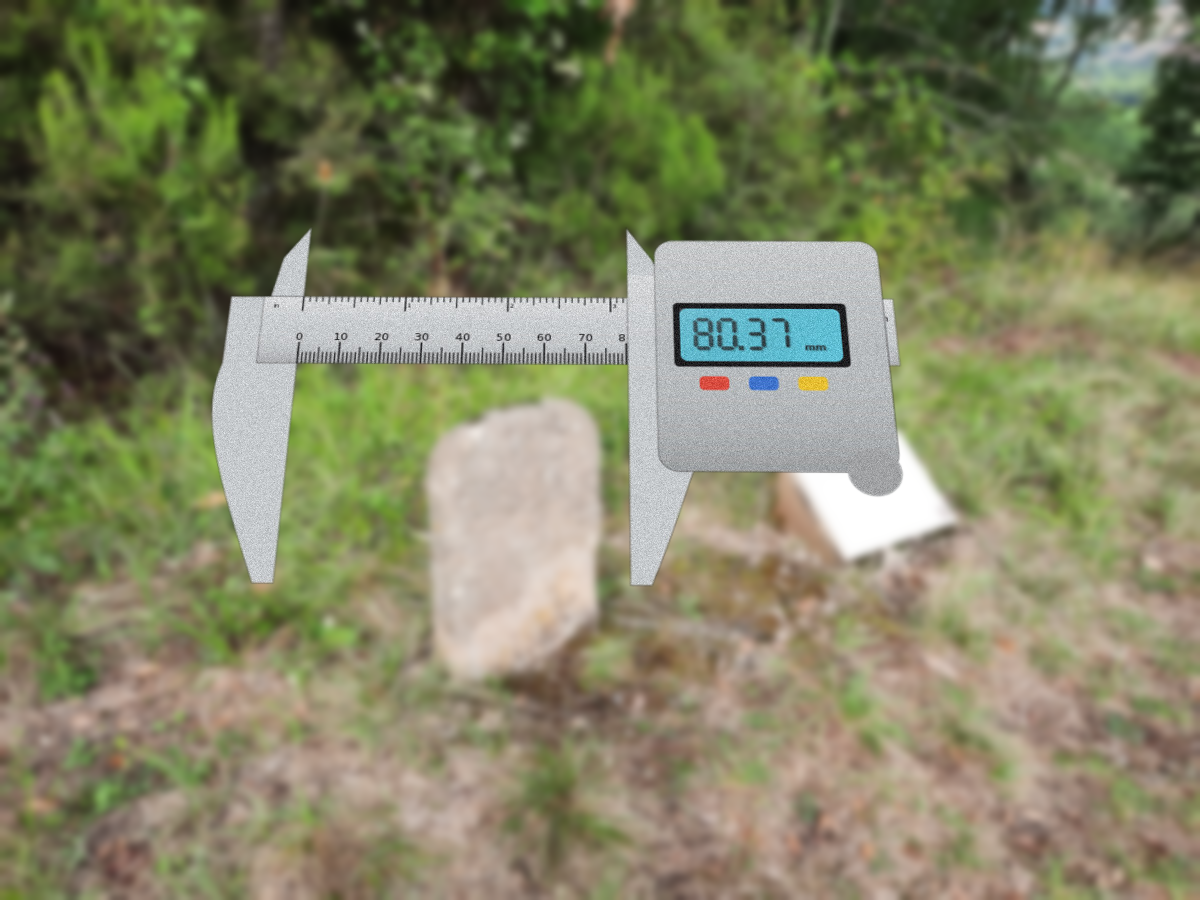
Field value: {"value": 80.37, "unit": "mm"}
